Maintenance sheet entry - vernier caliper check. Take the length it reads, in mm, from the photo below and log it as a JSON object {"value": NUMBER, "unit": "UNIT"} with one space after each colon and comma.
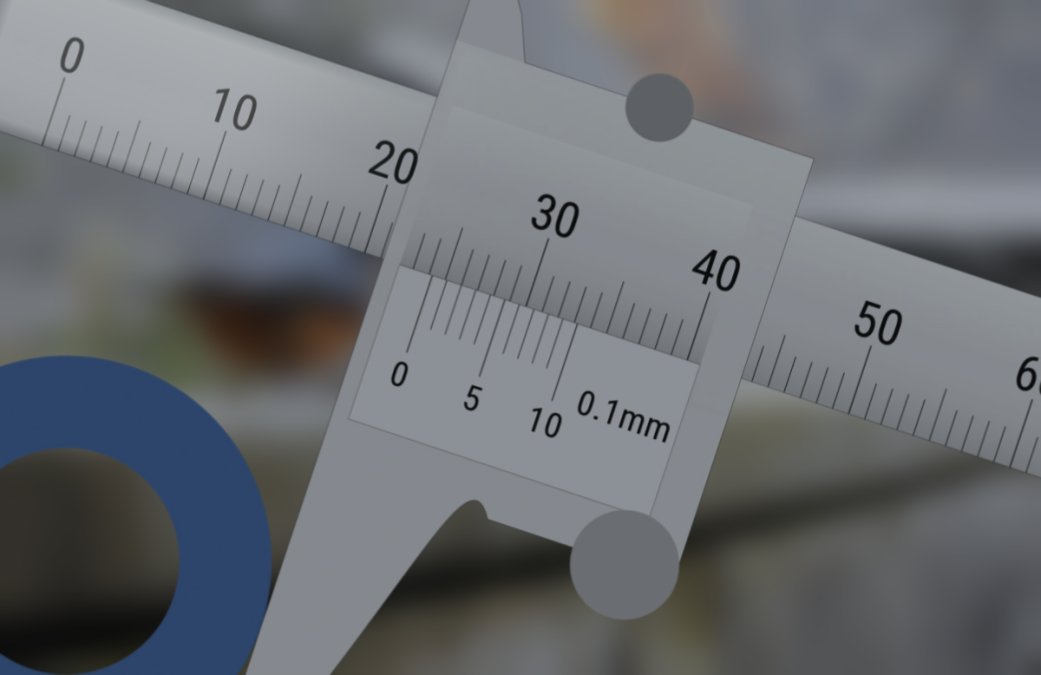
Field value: {"value": 24.2, "unit": "mm"}
